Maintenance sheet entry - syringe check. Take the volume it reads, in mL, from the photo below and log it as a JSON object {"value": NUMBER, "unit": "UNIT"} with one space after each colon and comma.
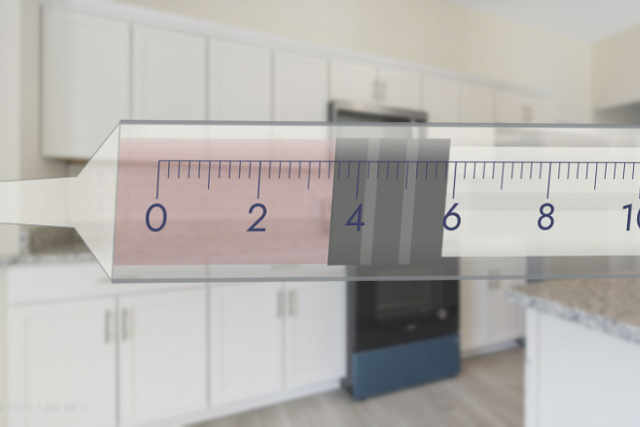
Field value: {"value": 3.5, "unit": "mL"}
